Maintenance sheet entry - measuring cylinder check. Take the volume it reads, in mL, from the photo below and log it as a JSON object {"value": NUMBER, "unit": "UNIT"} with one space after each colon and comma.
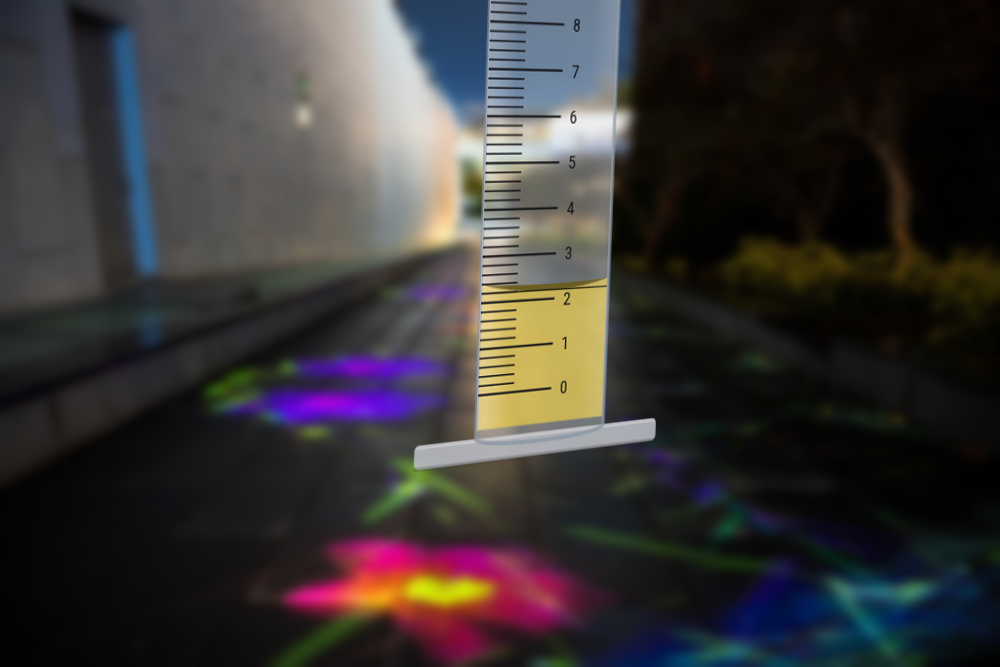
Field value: {"value": 2.2, "unit": "mL"}
